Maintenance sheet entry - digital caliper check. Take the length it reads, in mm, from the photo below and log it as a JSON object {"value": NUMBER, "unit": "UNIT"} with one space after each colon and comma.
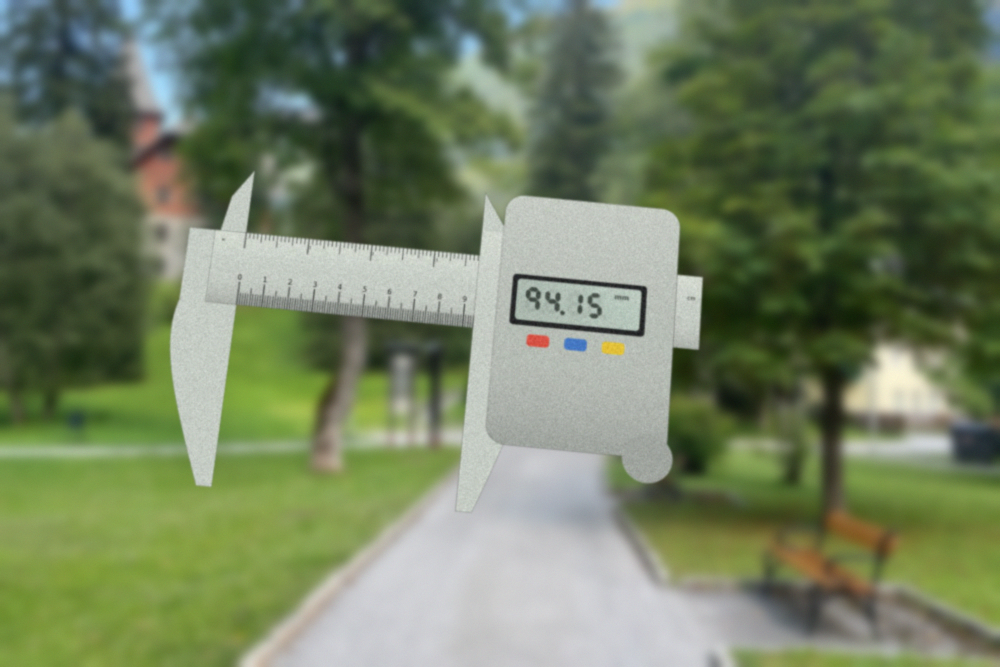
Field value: {"value": 94.15, "unit": "mm"}
